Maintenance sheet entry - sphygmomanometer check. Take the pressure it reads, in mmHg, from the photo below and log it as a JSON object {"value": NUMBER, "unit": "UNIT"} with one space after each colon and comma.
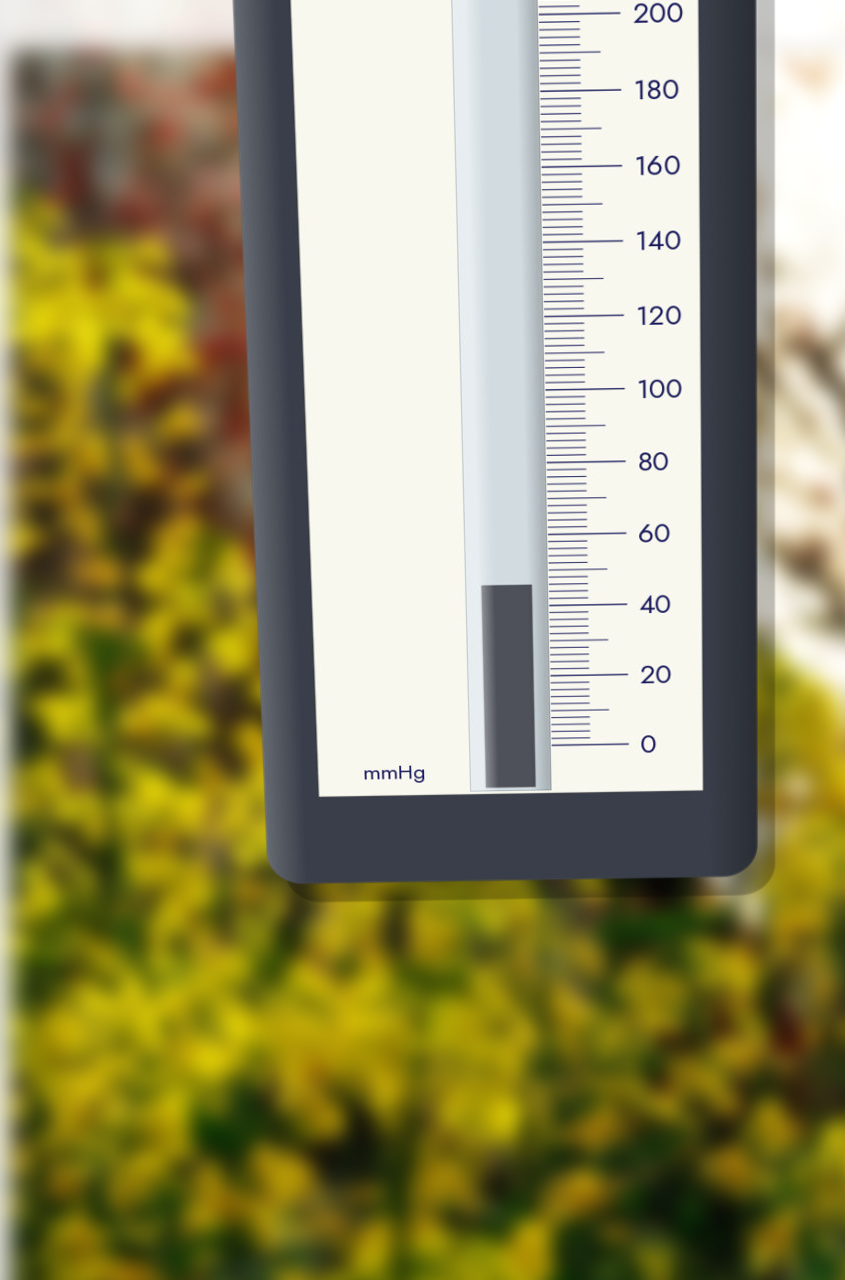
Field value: {"value": 46, "unit": "mmHg"}
